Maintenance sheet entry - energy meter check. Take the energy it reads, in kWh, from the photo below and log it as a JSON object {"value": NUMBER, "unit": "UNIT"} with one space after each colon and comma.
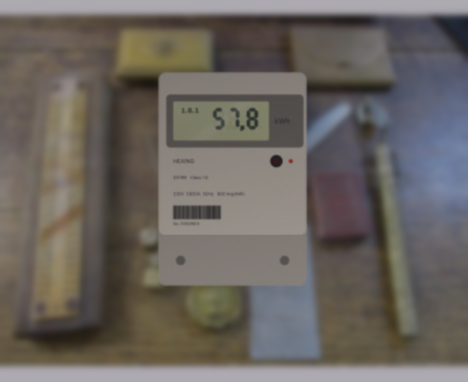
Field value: {"value": 57.8, "unit": "kWh"}
